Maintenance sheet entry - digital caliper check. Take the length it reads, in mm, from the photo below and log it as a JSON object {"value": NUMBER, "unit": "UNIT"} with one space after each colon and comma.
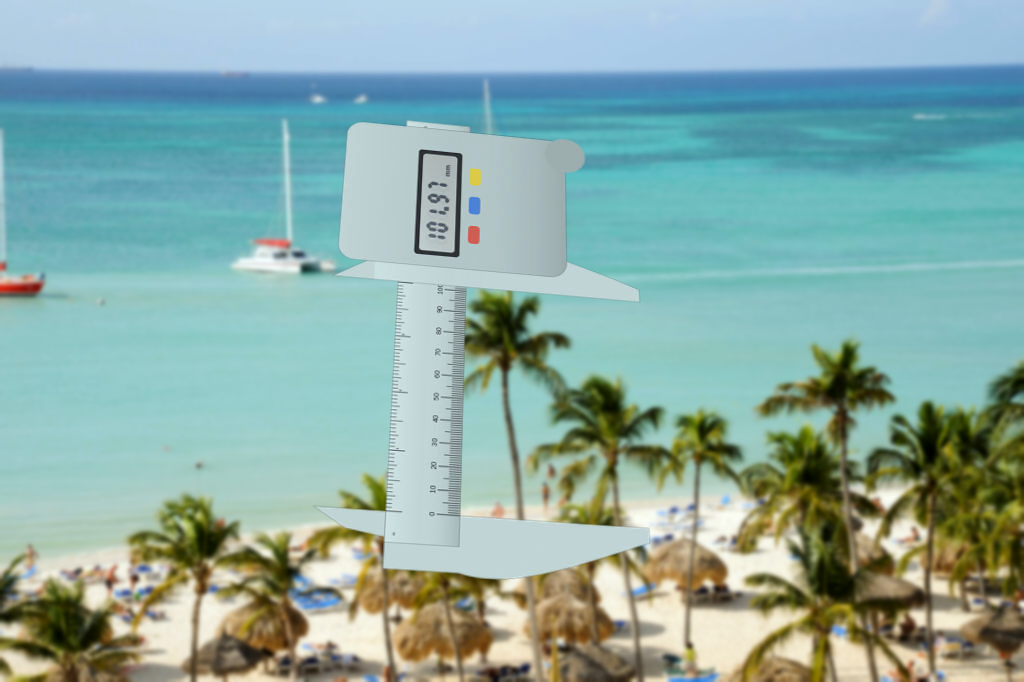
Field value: {"value": 101.97, "unit": "mm"}
